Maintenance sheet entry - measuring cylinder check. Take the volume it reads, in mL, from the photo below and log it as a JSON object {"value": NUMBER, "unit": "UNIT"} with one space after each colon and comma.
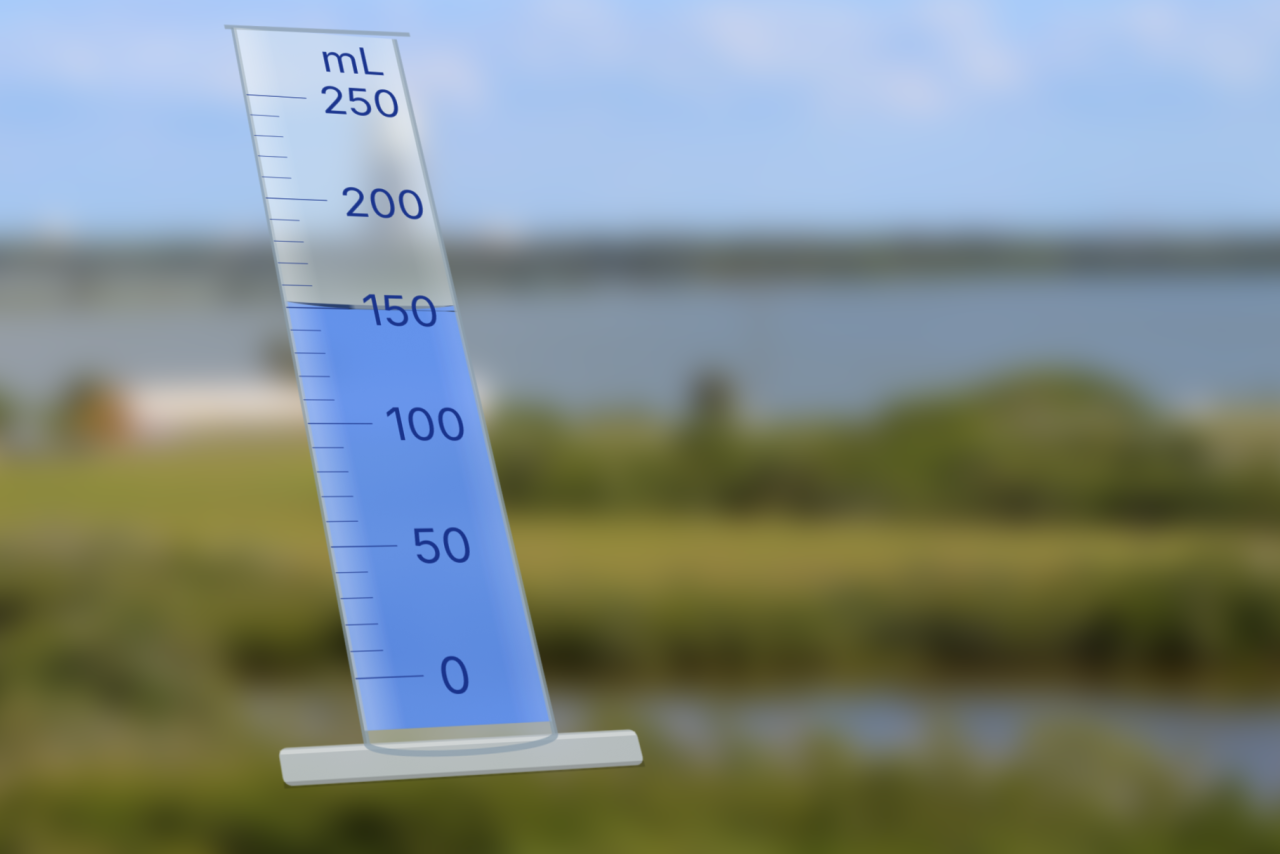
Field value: {"value": 150, "unit": "mL"}
